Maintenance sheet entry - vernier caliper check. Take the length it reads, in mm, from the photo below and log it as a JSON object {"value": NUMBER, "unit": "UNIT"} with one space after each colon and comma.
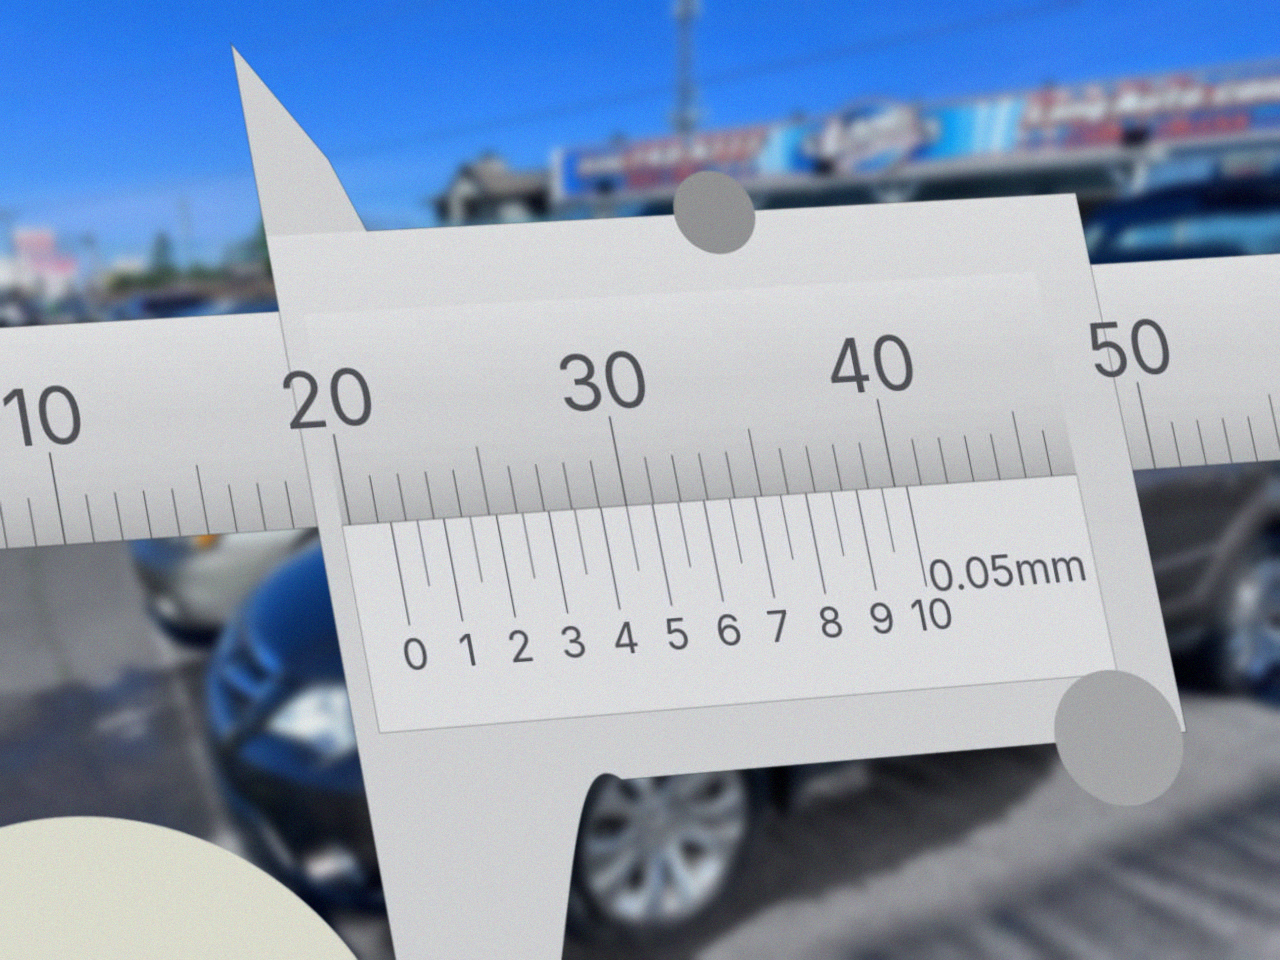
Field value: {"value": 21.45, "unit": "mm"}
